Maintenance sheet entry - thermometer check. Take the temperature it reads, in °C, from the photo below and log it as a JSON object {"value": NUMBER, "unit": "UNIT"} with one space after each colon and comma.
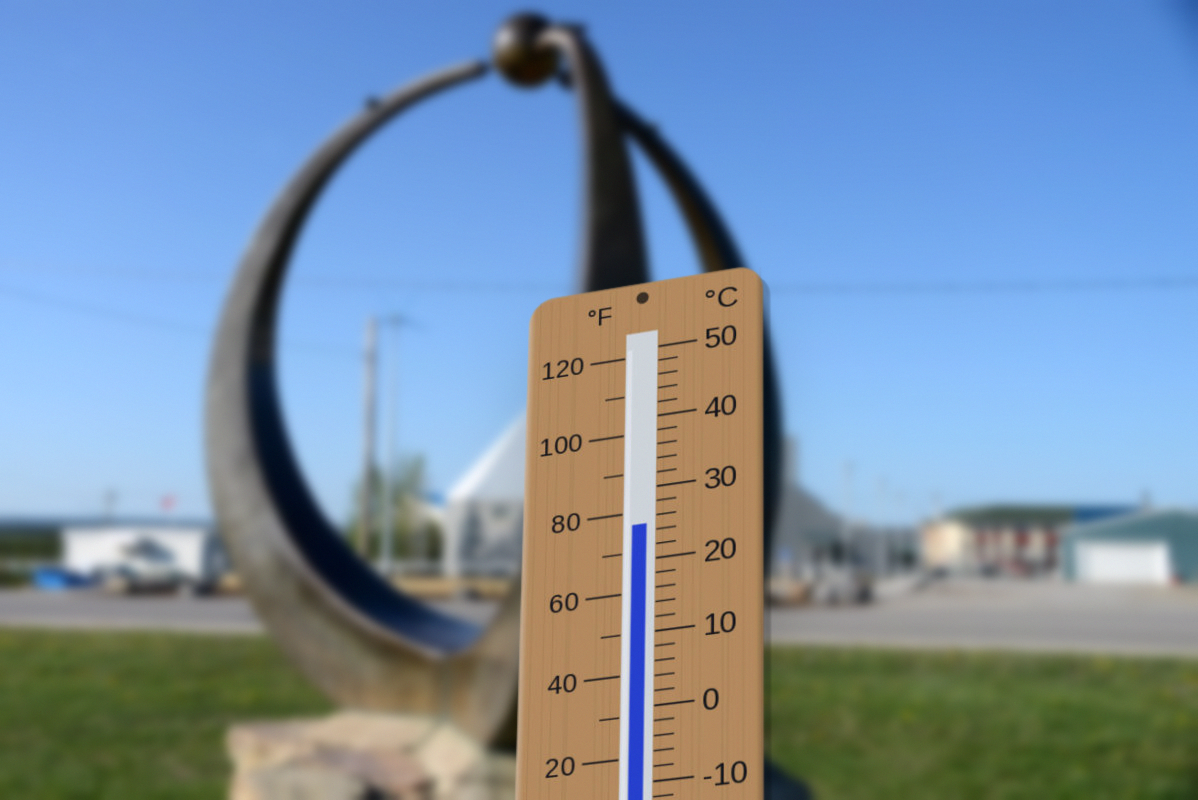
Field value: {"value": 25, "unit": "°C"}
